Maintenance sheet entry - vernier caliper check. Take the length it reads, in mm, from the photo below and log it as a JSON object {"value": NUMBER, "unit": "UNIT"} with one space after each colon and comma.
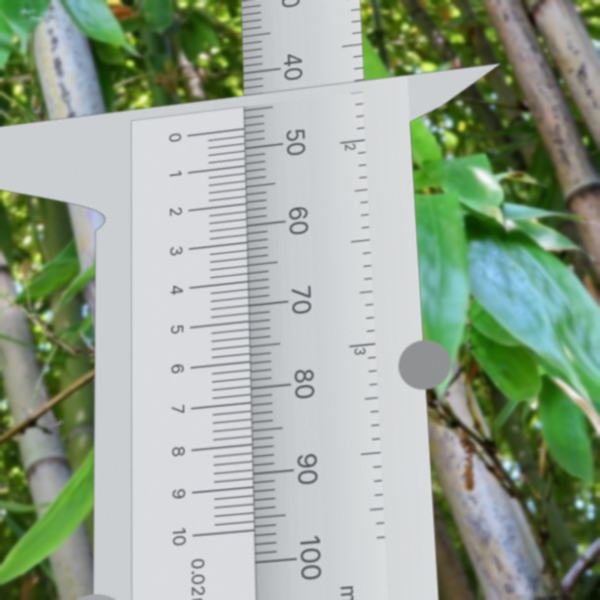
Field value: {"value": 47.4, "unit": "mm"}
